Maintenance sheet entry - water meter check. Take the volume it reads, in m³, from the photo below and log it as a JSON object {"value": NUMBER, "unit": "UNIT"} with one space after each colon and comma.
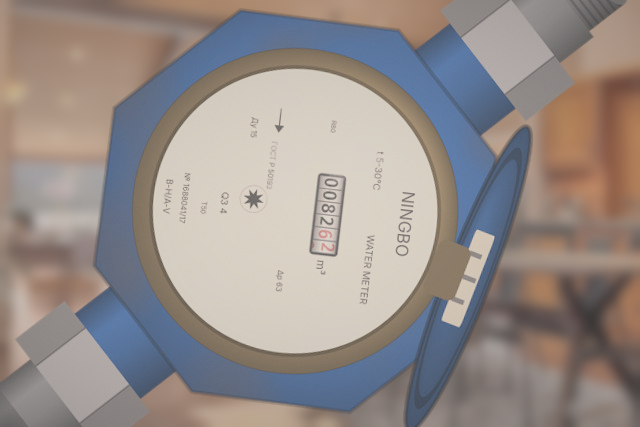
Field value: {"value": 82.62, "unit": "m³"}
